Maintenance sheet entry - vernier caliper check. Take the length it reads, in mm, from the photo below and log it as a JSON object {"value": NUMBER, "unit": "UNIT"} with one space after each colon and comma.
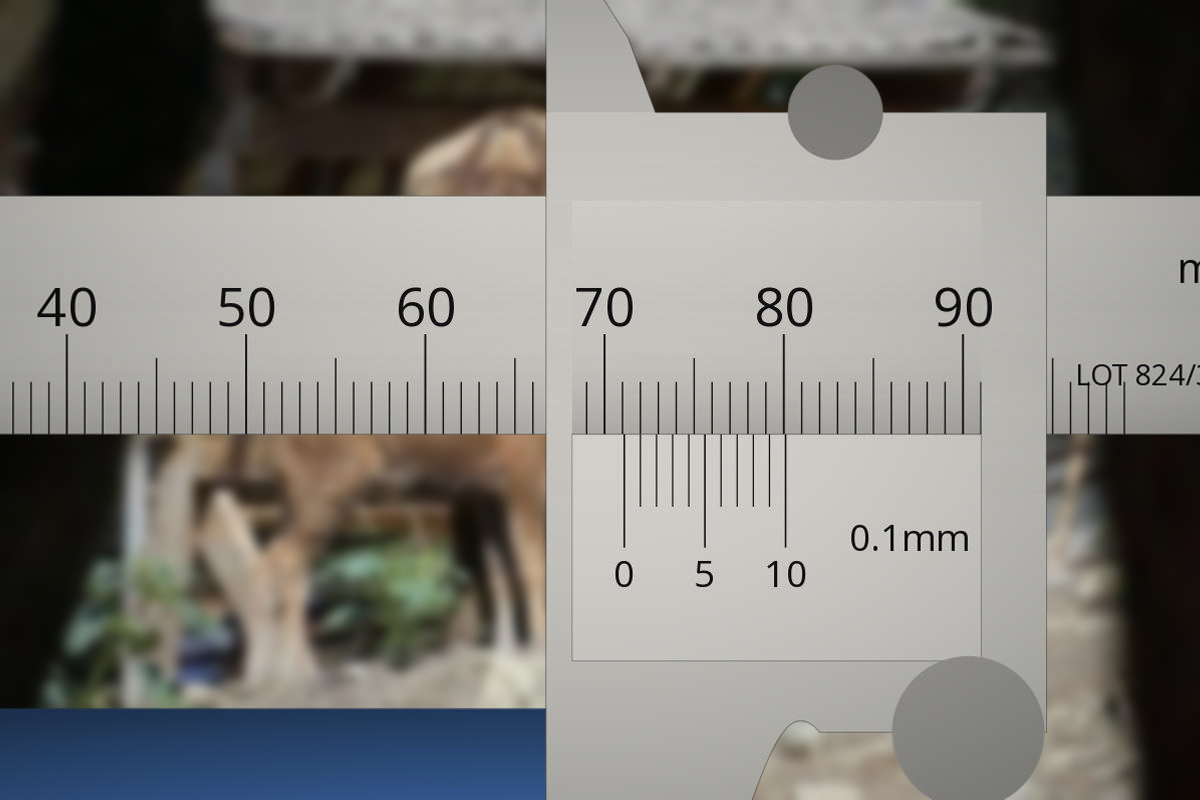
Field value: {"value": 71.1, "unit": "mm"}
